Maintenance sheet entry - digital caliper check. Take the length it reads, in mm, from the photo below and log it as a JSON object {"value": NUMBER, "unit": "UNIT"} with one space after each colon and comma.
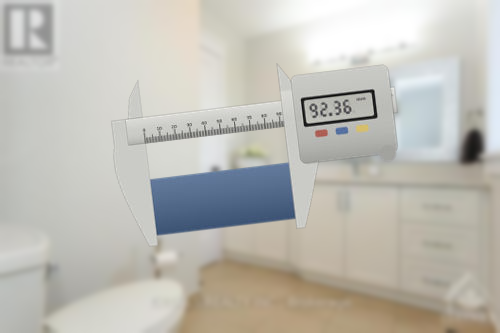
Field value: {"value": 92.36, "unit": "mm"}
